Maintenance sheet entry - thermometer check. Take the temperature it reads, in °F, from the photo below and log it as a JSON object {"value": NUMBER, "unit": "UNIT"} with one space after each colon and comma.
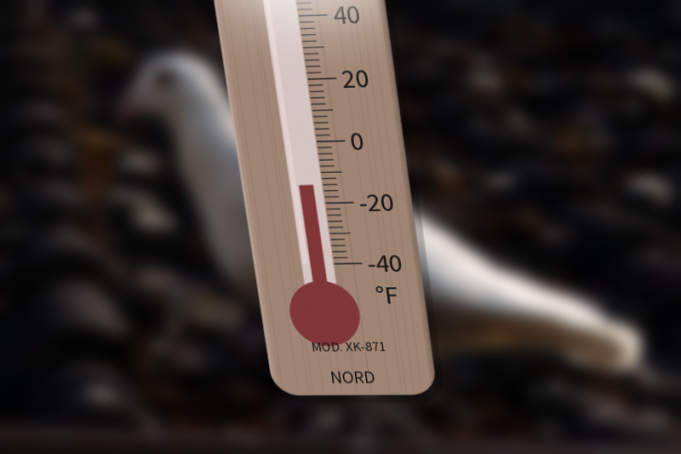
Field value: {"value": -14, "unit": "°F"}
